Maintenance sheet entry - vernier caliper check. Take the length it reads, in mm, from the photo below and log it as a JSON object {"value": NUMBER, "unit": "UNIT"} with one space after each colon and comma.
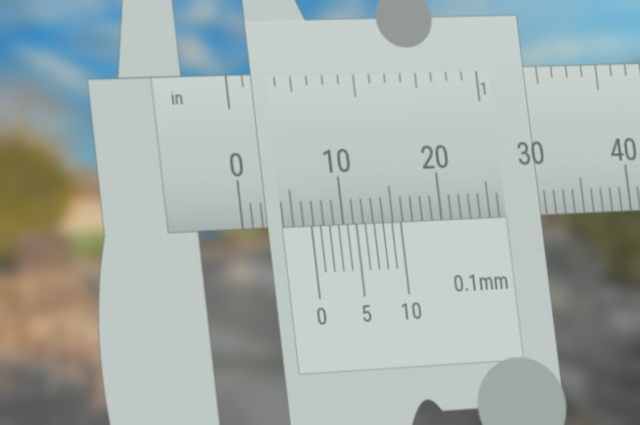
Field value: {"value": 6.8, "unit": "mm"}
